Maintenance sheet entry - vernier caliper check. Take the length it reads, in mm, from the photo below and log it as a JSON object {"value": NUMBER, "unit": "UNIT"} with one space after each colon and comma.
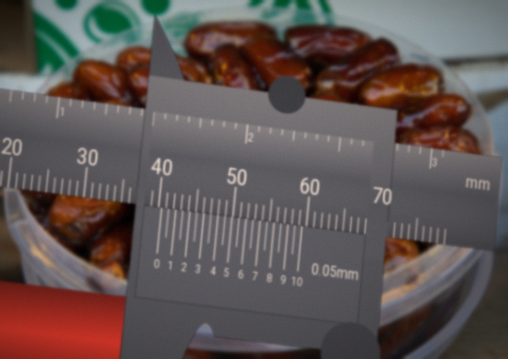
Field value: {"value": 40.4, "unit": "mm"}
